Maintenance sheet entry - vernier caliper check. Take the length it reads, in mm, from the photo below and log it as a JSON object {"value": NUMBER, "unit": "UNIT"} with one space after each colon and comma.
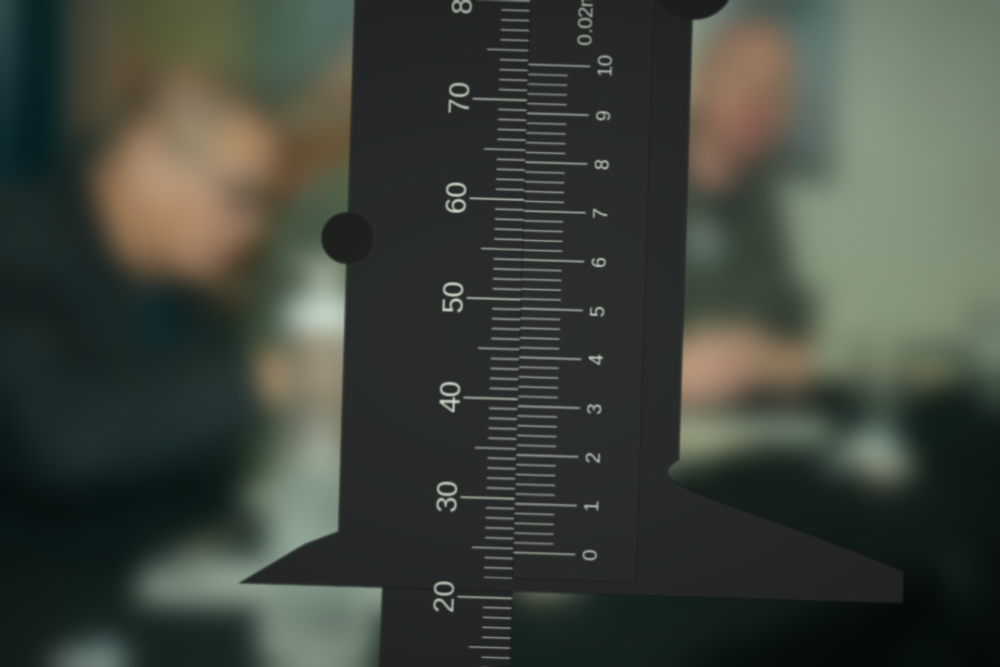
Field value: {"value": 24.6, "unit": "mm"}
